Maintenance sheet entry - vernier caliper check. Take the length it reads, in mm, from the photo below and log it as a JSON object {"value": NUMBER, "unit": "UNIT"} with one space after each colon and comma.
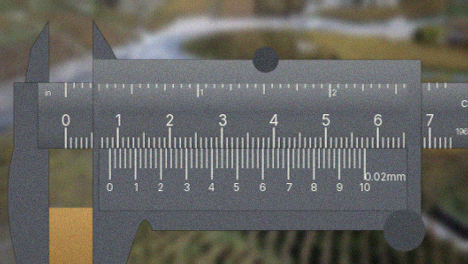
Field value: {"value": 8.5, "unit": "mm"}
